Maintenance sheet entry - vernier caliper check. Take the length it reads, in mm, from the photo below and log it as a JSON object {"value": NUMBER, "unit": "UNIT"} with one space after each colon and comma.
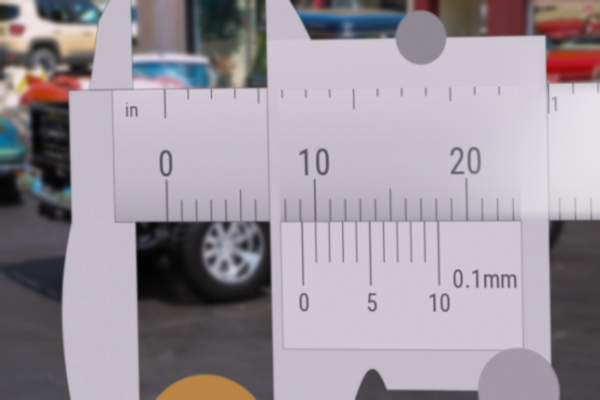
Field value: {"value": 9.1, "unit": "mm"}
